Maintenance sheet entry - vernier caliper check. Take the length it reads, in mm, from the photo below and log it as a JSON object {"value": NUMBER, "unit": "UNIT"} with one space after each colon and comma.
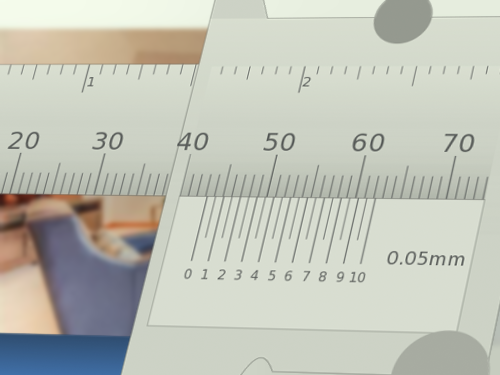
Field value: {"value": 43.2, "unit": "mm"}
